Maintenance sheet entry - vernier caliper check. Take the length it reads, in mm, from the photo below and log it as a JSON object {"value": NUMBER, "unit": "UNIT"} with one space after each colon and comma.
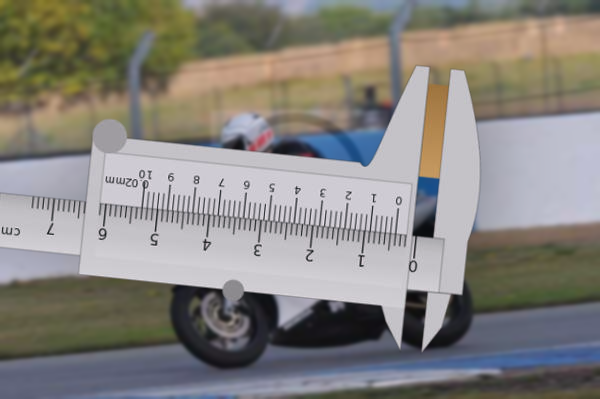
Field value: {"value": 4.0, "unit": "mm"}
